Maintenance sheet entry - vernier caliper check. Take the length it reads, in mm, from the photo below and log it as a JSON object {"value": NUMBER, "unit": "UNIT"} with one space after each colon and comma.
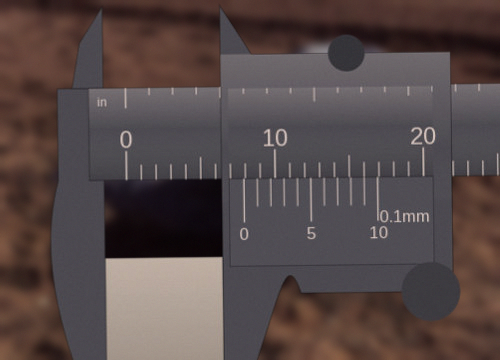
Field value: {"value": 7.9, "unit": "mm"}
